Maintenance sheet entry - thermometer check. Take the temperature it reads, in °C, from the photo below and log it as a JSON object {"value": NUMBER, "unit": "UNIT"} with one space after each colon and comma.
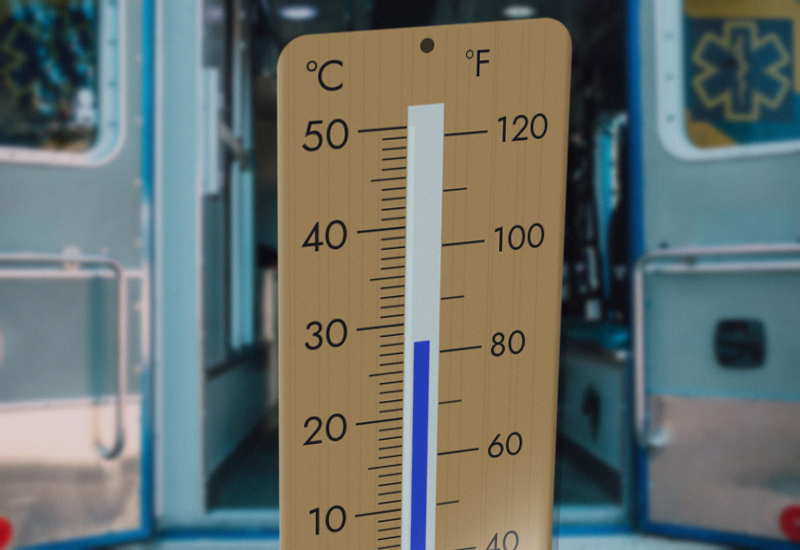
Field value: {"value": 28, "unit": "°C"}
